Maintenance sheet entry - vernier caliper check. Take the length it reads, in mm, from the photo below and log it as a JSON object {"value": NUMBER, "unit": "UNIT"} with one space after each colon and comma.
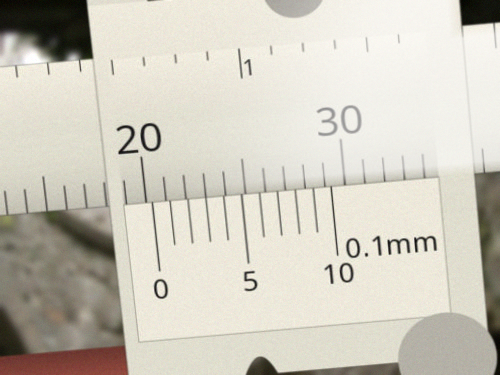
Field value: {"value": 20.3, "unit": "mm"}
